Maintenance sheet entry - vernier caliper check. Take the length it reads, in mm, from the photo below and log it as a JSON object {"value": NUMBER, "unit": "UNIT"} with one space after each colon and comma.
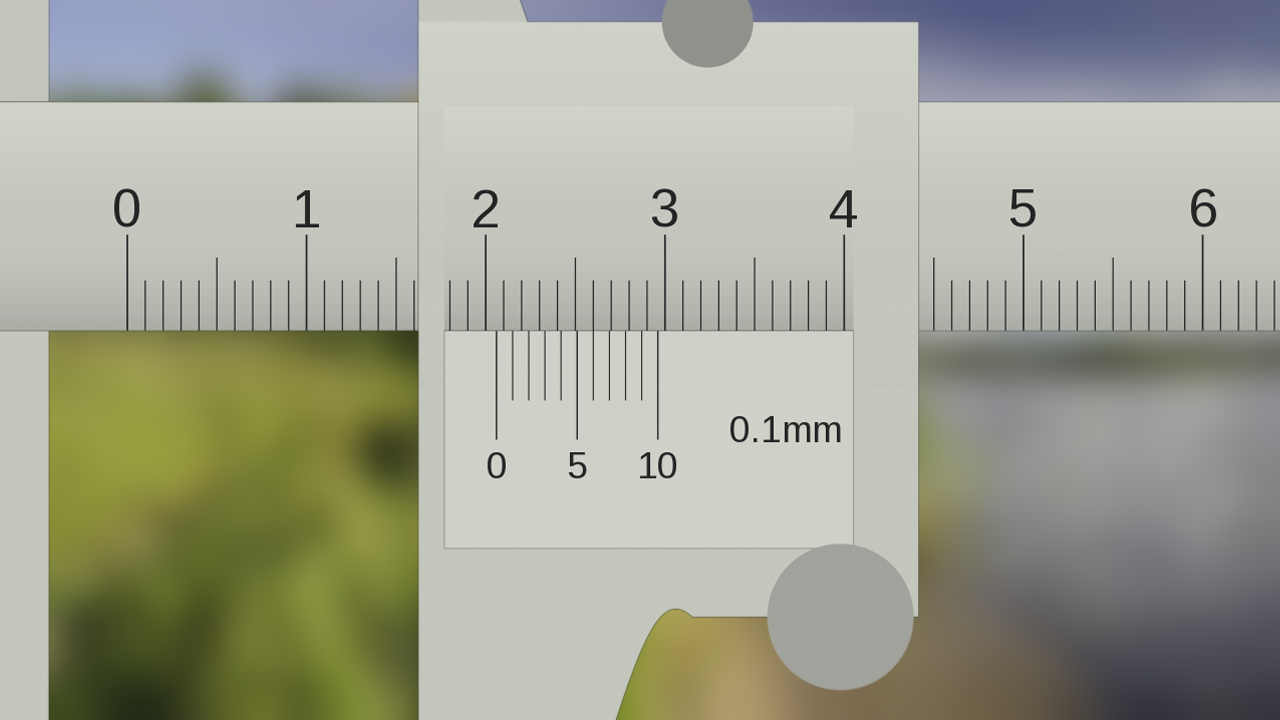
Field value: {"value": 20.6, "unit": "mm"}
